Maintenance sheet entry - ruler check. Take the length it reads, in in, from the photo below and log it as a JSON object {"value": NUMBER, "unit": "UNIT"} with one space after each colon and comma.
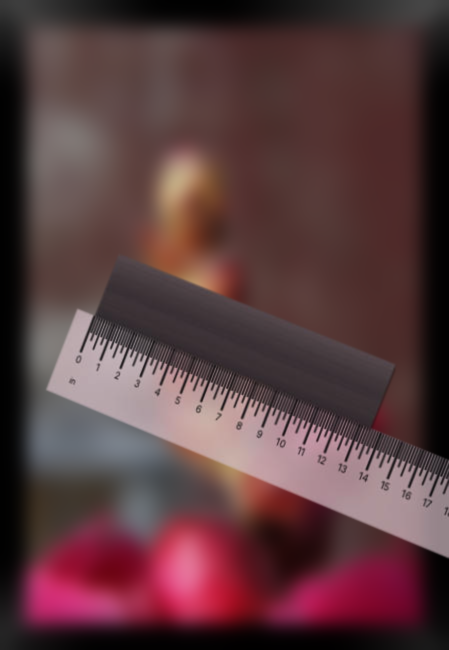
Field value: {"value": 13.5, "unit": "in"}
